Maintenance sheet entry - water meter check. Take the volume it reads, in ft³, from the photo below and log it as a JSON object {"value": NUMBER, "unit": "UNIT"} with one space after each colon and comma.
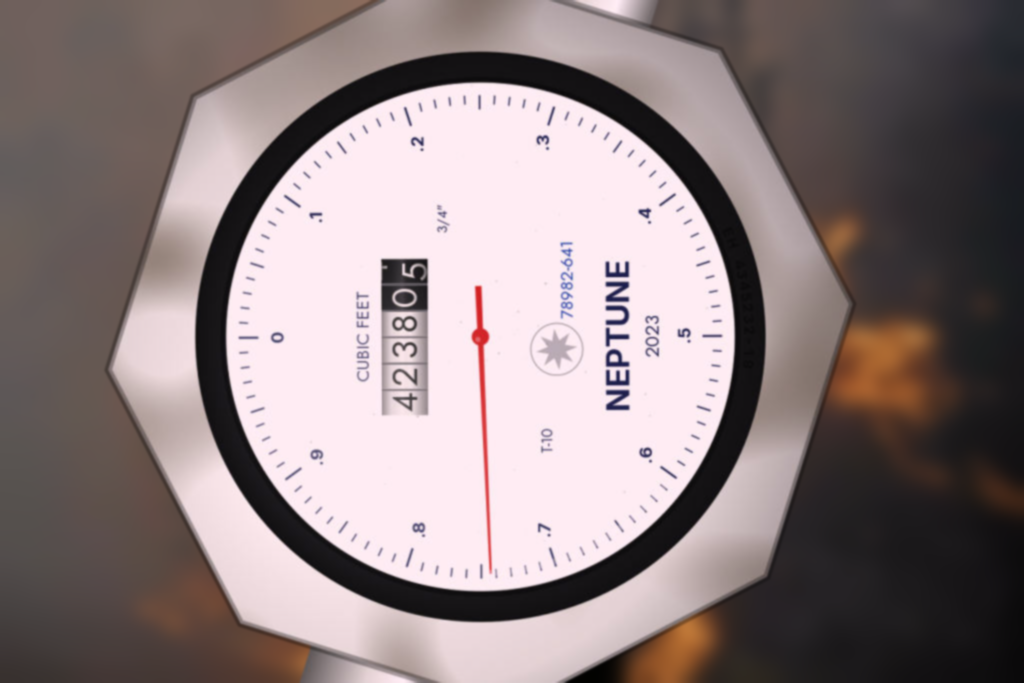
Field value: {"value": 423804.74, "unit": "ft³"}
